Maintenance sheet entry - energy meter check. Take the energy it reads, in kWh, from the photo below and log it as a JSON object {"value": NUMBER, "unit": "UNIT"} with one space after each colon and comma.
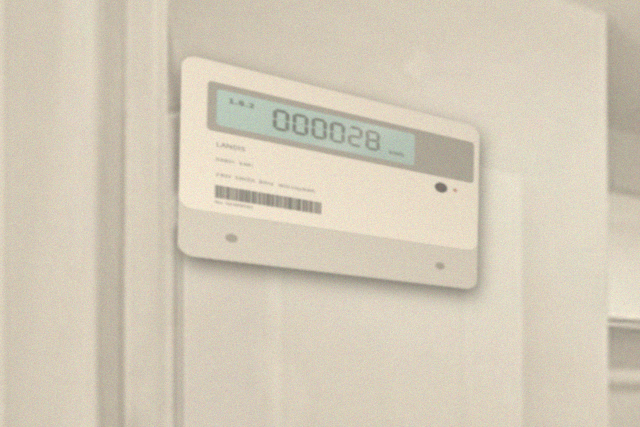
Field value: {"value": 28, "unit": "kWh"}
